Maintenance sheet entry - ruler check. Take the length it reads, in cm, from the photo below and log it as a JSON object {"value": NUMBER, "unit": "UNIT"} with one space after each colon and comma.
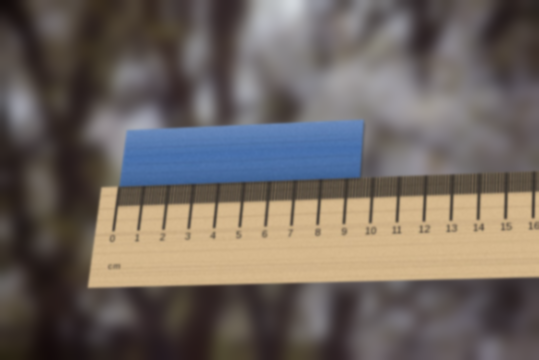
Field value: {"value": 9.5, "unit": "cm"}
